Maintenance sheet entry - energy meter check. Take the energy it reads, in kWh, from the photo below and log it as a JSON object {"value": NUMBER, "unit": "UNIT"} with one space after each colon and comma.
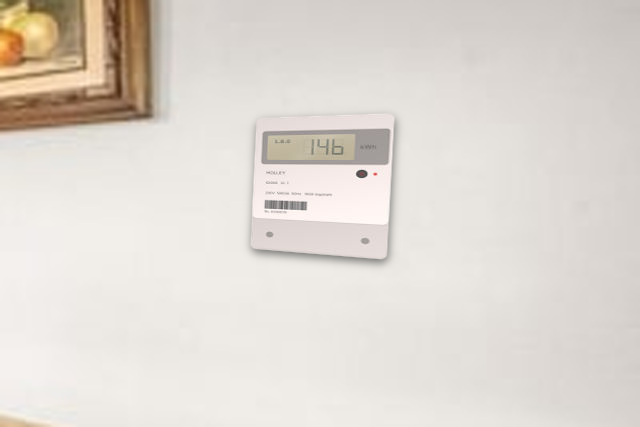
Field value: {"value": 146, "unit": "kWh"}
